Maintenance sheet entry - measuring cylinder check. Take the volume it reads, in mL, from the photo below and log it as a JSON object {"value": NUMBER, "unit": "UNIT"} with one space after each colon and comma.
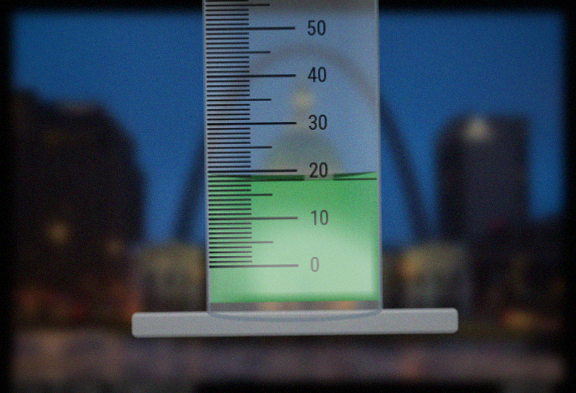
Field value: {"value": 18, "unit": "mL"}
